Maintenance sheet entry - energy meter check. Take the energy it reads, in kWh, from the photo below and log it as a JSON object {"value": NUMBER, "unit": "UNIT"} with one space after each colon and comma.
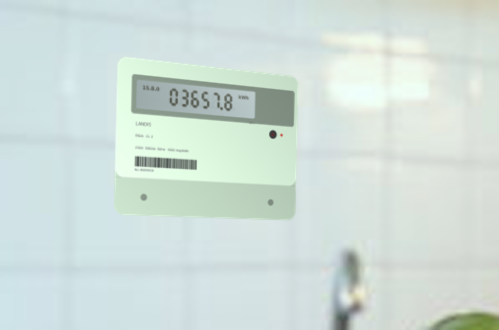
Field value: {"value": 3657.8, "unit": "kWh"}
